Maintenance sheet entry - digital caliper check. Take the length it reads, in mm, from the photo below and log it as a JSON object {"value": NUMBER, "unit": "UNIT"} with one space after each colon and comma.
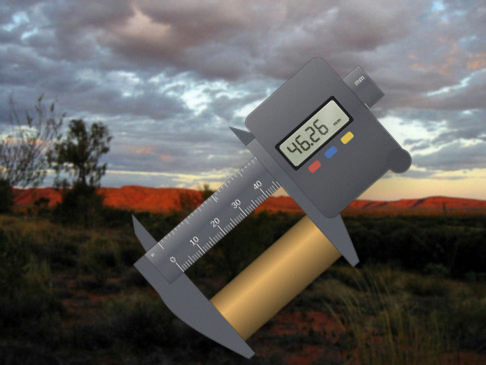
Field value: {"value": 46.26, "unit": "mm"}
